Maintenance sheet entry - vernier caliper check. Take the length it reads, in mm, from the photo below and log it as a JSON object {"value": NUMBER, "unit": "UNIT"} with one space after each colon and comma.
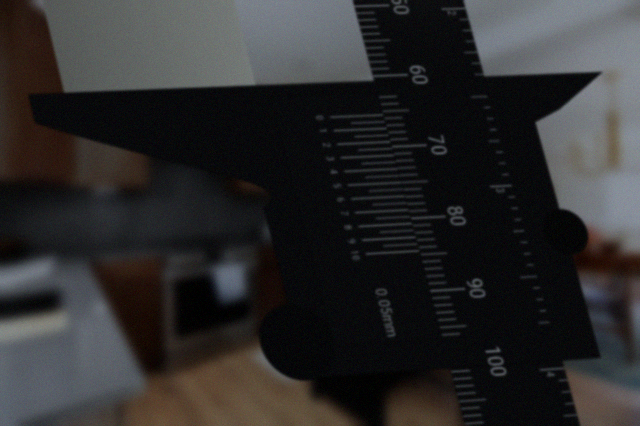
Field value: {"value": 65.5, "unit": "mm"}
